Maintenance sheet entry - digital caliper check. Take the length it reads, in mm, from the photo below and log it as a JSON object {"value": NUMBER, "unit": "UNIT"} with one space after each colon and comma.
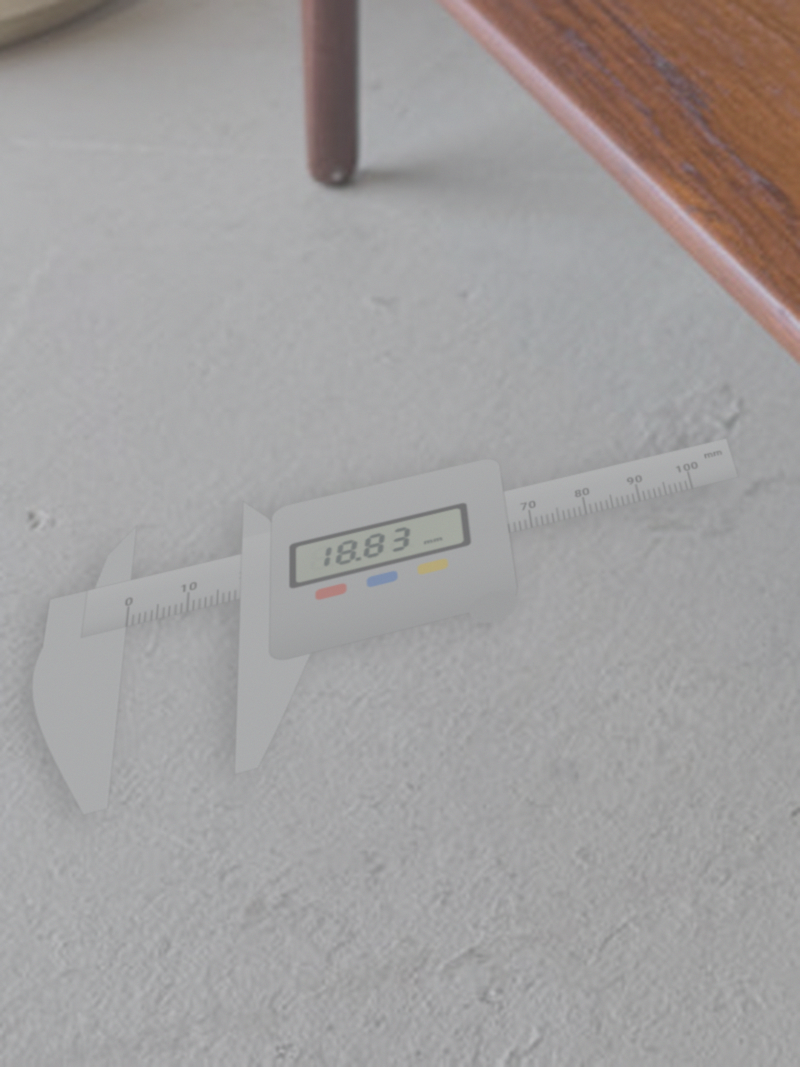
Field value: {"value": 18.83, "unit": "mm"}
